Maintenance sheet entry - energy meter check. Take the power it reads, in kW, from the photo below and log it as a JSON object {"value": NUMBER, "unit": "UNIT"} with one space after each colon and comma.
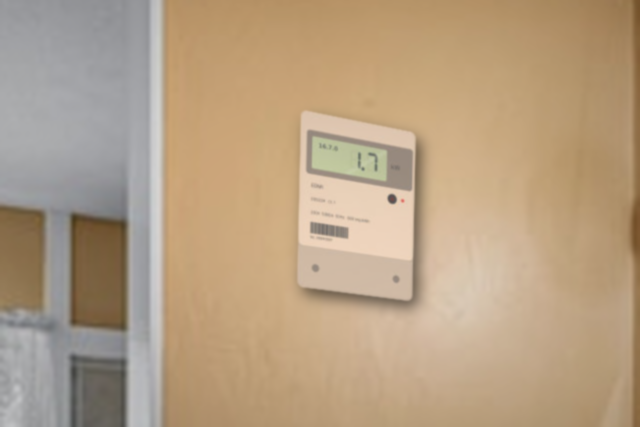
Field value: {"value": 1.7, "unit": "kW"}
